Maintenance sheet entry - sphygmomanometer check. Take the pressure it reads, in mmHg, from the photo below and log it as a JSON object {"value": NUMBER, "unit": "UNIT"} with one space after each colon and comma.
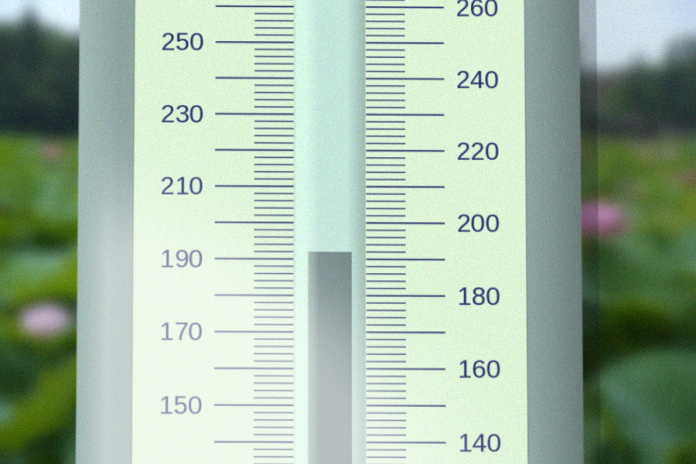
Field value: {"value": 192, "unit": "mmHg"}
